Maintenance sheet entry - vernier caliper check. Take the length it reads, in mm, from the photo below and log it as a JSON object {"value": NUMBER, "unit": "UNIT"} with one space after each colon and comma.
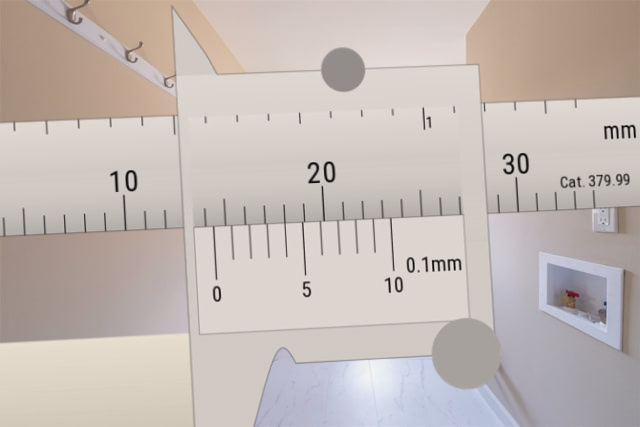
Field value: {"value": 14.4, "unit": "mm"}
